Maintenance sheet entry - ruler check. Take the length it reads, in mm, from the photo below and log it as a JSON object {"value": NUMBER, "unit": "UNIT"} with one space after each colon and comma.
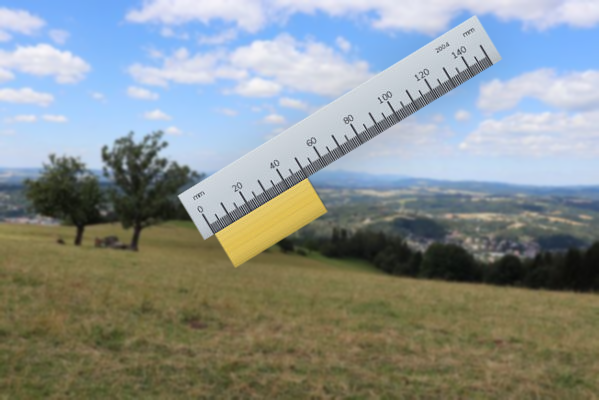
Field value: {"value": 50, "unit": "mm"}
